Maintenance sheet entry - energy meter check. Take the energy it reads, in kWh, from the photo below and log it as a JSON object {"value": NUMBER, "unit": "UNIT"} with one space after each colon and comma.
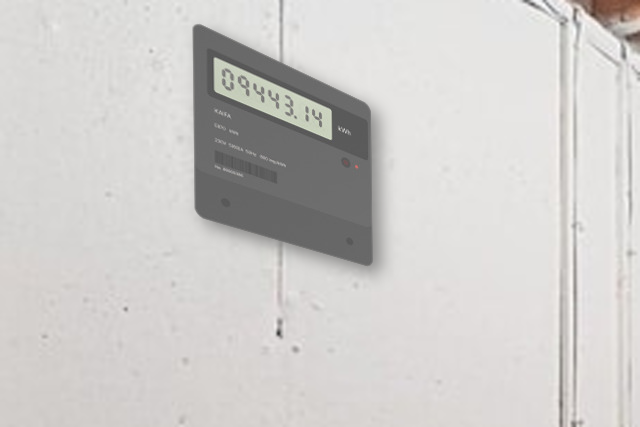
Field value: {"value": 9443.14, "unit": "kWh"}
